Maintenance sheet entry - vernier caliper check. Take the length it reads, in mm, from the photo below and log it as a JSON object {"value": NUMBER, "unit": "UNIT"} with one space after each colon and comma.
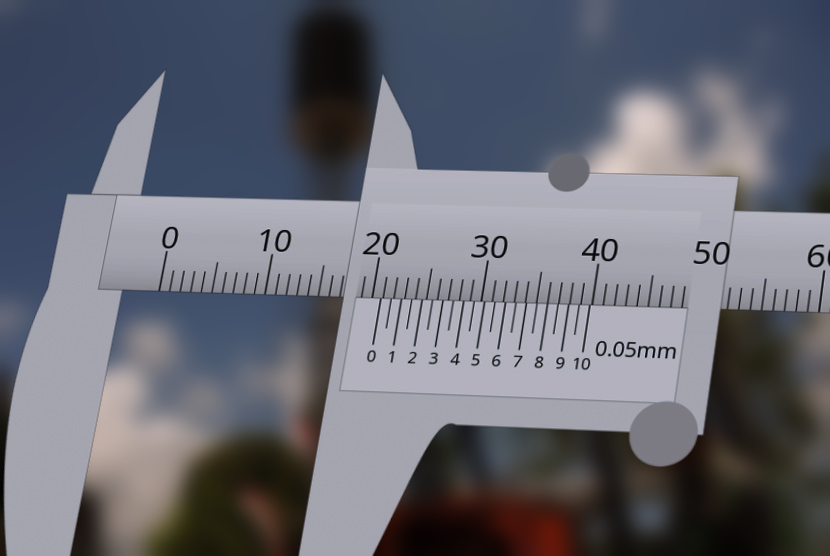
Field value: {"value": 20.8, "unit": "mm"}
